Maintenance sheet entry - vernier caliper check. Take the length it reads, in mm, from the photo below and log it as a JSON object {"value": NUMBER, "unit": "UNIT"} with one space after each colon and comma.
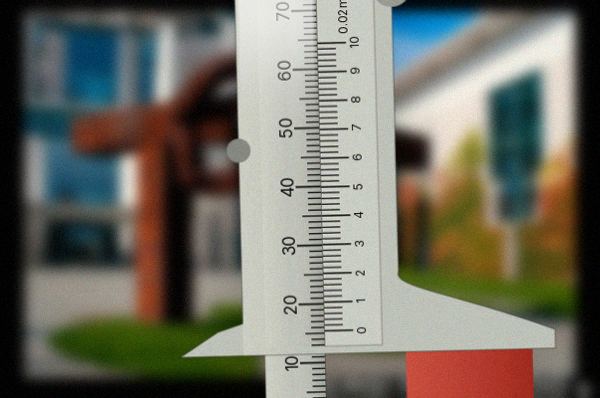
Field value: {"value": 15.4, "unit": "mm"}
